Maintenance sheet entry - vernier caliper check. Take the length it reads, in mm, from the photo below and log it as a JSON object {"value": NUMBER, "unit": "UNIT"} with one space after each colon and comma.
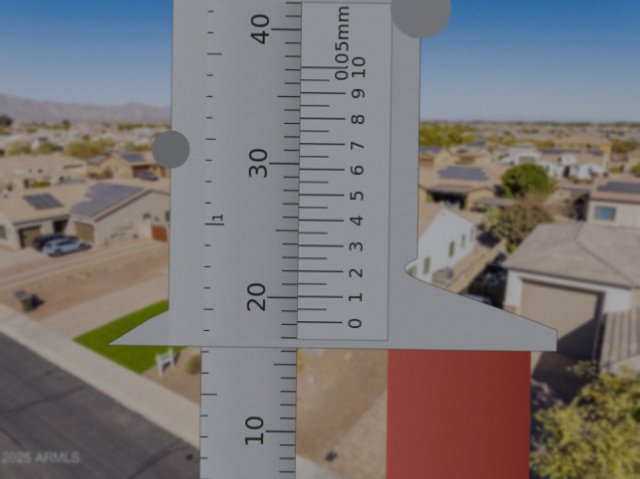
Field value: {"value": 18.2, "unit": "mm"}
